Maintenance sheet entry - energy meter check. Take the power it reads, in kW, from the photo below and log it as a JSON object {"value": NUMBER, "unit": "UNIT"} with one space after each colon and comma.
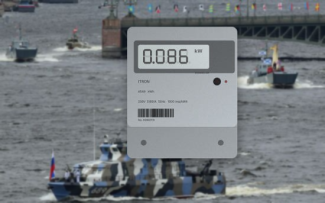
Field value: {"value": 0.086, "unit": "kW"}
